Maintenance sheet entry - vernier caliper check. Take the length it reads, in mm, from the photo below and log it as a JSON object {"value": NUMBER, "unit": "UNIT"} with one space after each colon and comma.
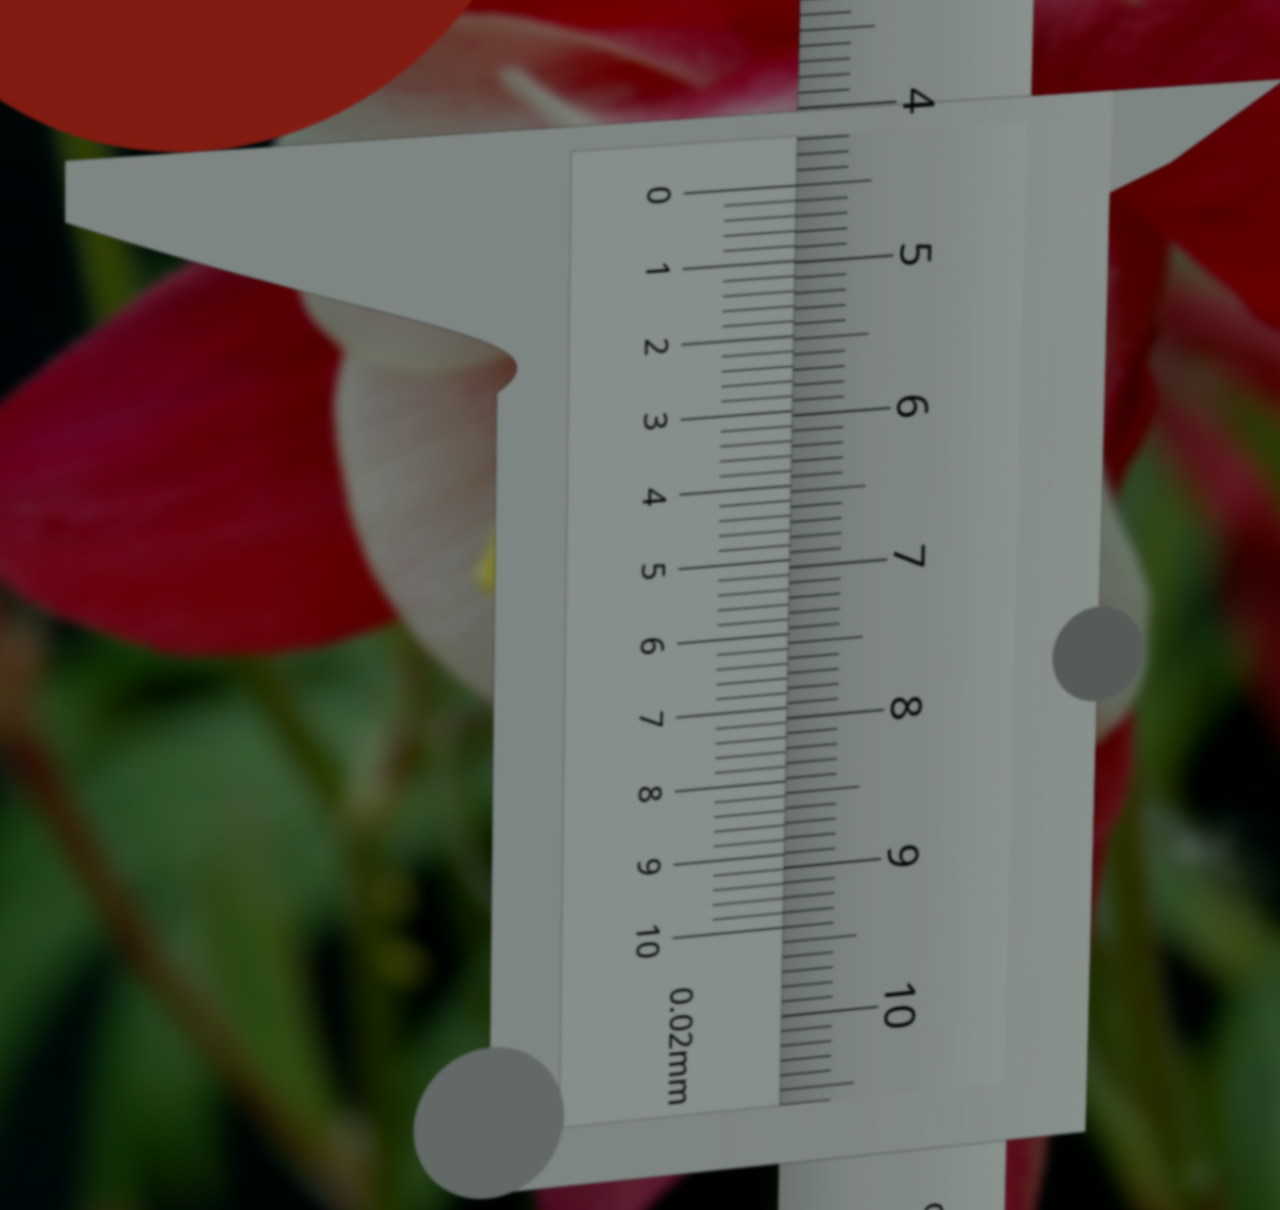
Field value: {"value": 45.0, "unit": "mm"}
